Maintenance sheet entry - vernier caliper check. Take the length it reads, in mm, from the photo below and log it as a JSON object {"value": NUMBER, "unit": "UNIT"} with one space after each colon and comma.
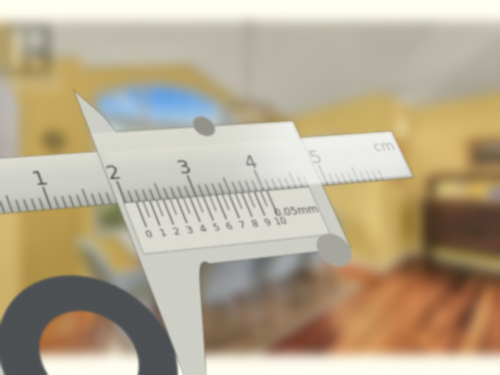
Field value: {"value": 21.5, "unit": "mm"}
